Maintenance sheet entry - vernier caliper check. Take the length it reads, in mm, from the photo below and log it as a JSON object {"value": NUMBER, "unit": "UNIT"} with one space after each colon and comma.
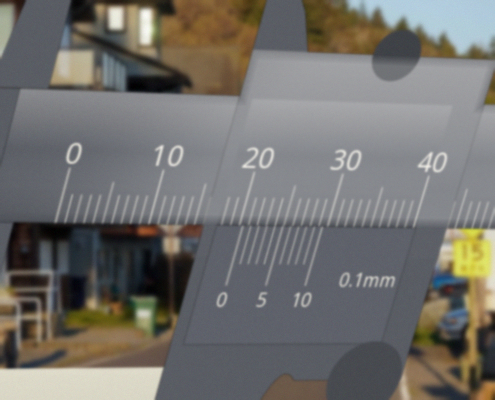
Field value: {"value": 20.4, "unit": "mm"}
